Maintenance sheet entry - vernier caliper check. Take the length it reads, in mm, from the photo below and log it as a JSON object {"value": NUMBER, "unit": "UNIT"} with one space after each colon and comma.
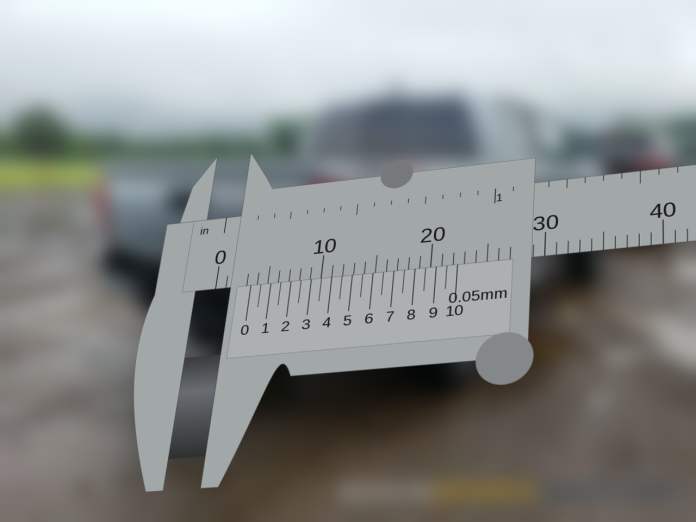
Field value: {"value": 3.4, "unit": "mm"}
